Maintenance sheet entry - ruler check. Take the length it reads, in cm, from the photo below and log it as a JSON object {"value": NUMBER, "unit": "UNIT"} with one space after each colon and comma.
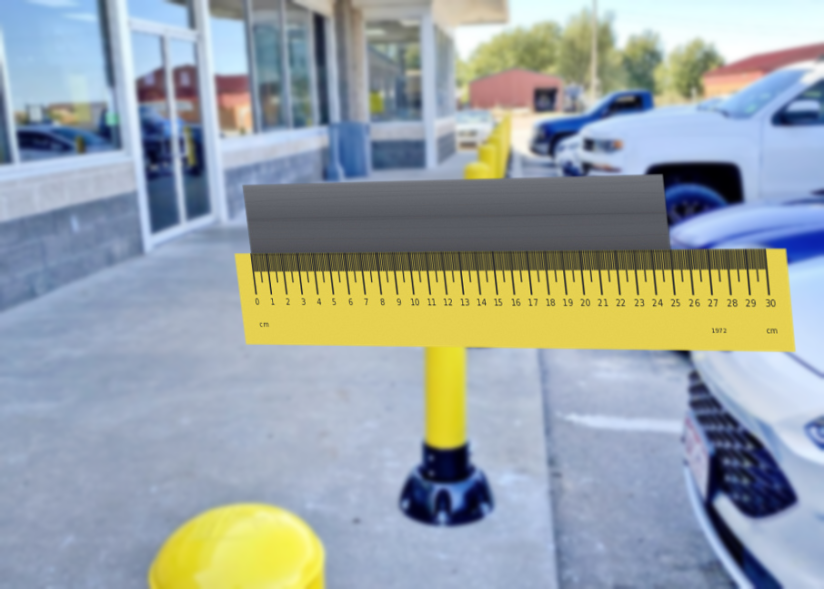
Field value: {"value": 25, "unit": "cm"}
